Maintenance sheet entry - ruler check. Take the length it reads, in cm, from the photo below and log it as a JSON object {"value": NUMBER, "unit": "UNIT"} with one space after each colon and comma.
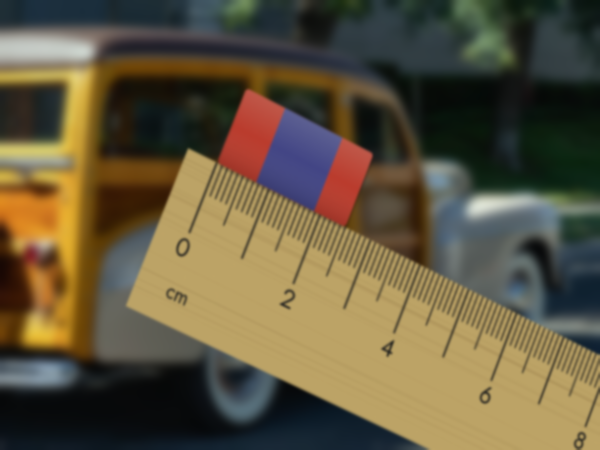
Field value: {"value": 2.5, "unit": "cm"}
